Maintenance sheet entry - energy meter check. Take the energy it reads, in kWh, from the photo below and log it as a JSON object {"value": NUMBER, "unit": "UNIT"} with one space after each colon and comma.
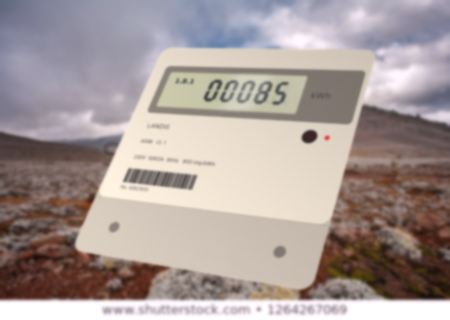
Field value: {"value": 85, "unit": "kWh"}
